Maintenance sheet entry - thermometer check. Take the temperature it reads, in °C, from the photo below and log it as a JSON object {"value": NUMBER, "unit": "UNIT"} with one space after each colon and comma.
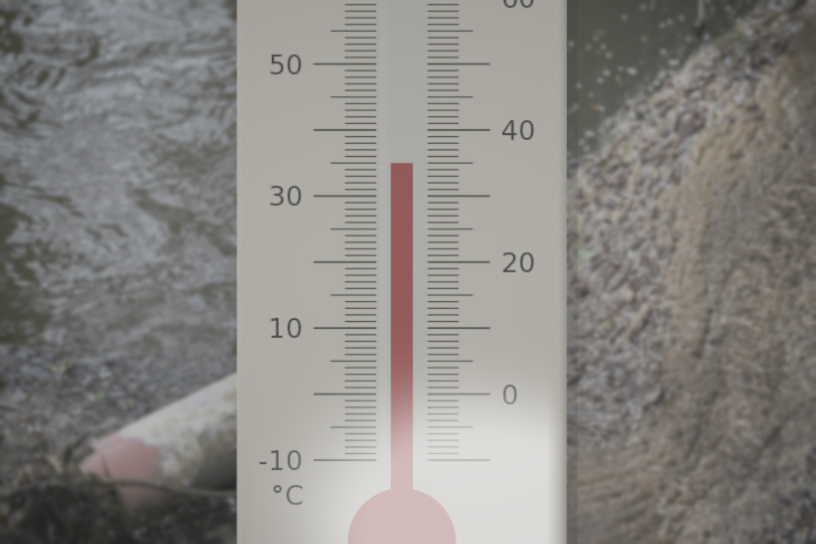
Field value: {"value": 35, "unit": "°C"}
